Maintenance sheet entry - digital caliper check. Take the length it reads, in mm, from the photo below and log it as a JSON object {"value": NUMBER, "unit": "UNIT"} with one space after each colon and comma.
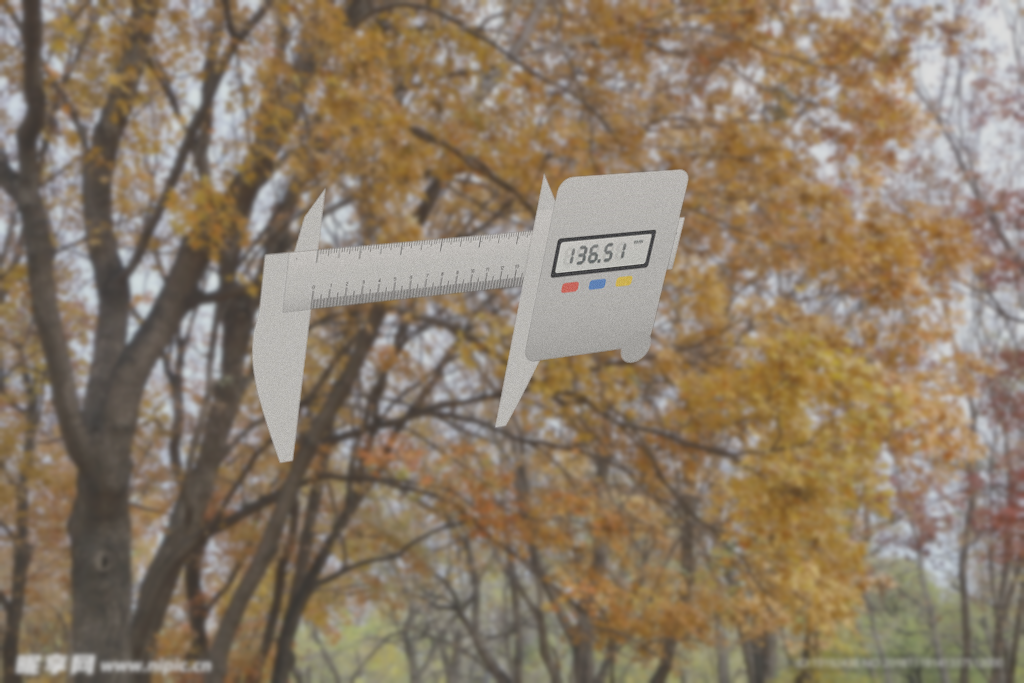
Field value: {"value": 136.51, "unit": "mm"}
